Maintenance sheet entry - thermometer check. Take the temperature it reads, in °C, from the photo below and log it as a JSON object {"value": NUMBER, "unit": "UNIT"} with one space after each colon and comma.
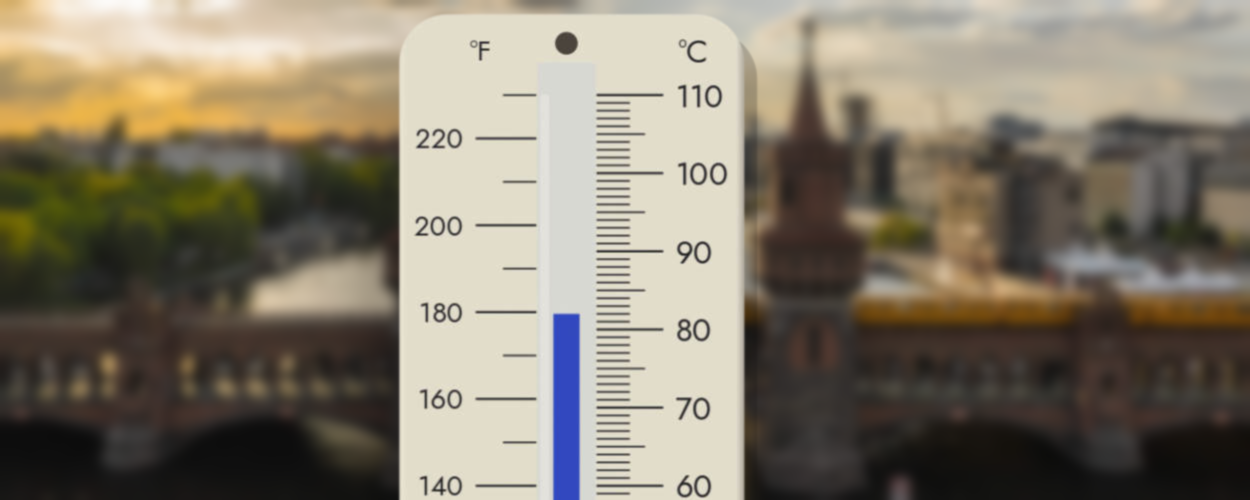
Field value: {"value": 82, "unit": "°C"}
